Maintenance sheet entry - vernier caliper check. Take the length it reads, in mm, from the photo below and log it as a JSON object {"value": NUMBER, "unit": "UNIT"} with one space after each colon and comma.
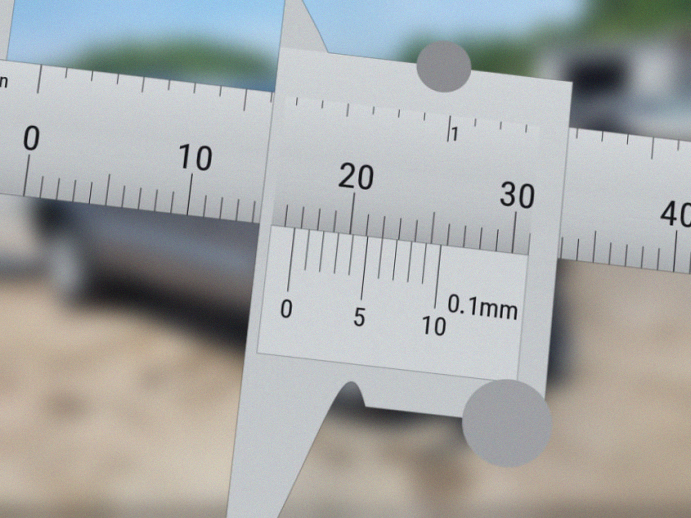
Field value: {"value": 16.6, "unit": "mm"}
